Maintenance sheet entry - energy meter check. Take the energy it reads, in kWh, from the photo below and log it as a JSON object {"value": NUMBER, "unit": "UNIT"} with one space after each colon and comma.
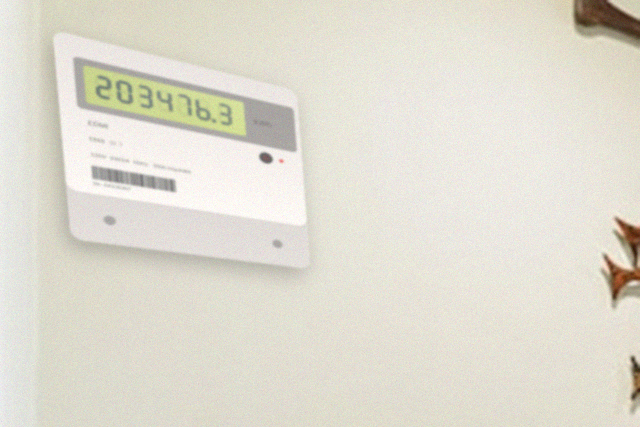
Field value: {"value": 203476.3, "unit": "kWh"}
